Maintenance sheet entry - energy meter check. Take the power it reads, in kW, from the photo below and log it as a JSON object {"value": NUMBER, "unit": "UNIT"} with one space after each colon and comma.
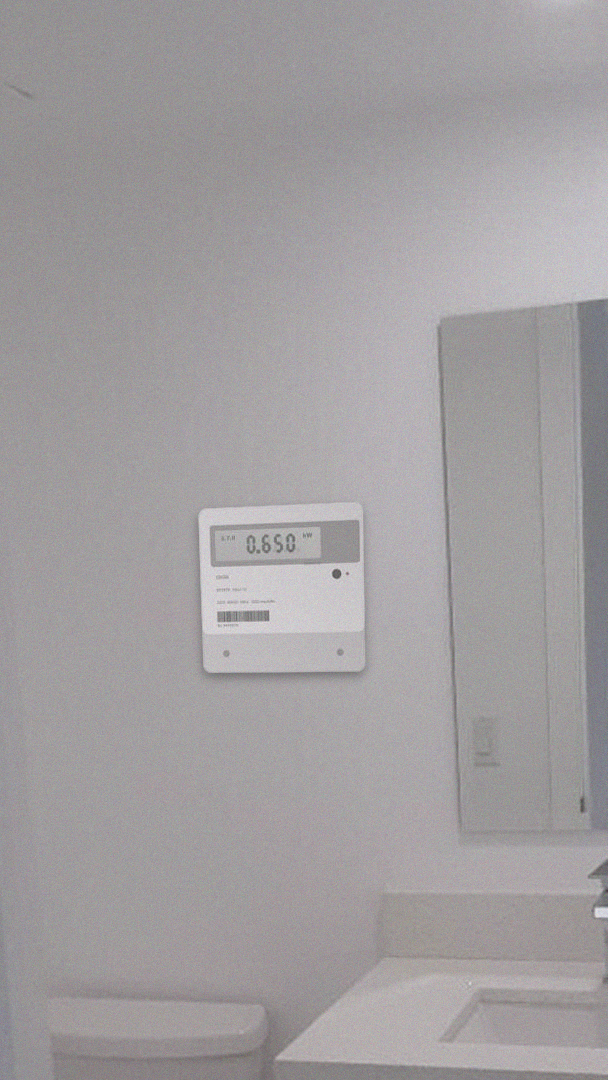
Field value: {"value": 0.650, "unit": "kW"}
